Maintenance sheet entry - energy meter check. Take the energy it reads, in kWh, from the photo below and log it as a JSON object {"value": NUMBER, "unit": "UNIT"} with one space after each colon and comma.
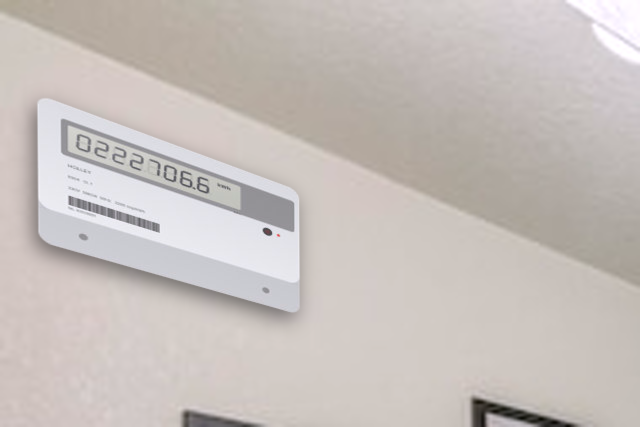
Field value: {"value": 222706.6, "unit": "kWh"}
